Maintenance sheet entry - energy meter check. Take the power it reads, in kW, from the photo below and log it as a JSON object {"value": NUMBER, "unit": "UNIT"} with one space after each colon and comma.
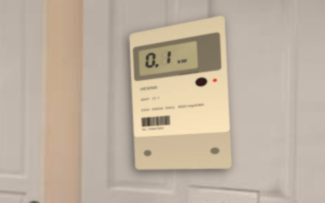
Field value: {"value": 0.1, "unit": "kW"}
